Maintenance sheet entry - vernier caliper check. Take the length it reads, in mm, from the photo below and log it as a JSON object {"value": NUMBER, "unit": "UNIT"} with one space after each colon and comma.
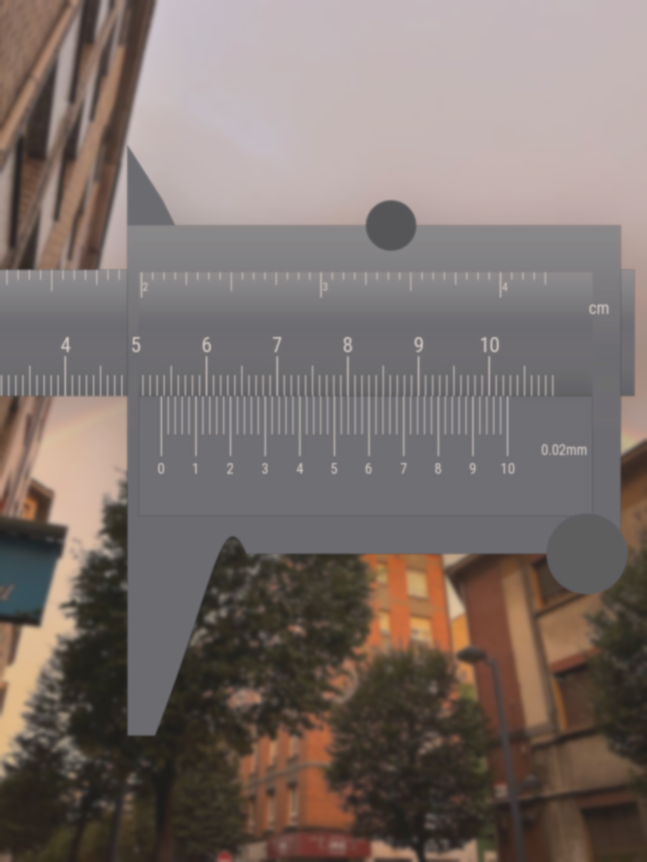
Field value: {"value": 53.6, "unit": "mm"}
